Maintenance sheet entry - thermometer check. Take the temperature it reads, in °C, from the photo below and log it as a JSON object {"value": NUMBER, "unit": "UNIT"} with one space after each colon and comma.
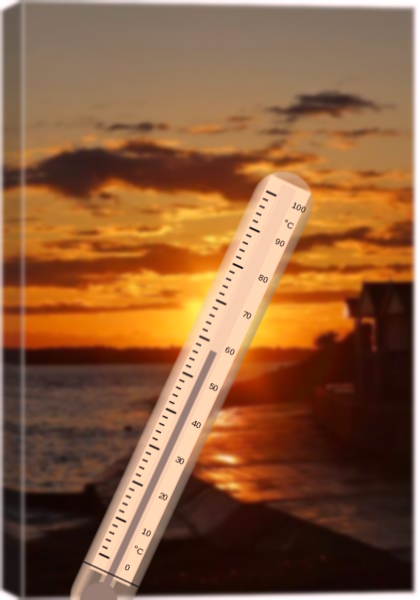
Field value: {"value": 58, "unit": "°C"}
